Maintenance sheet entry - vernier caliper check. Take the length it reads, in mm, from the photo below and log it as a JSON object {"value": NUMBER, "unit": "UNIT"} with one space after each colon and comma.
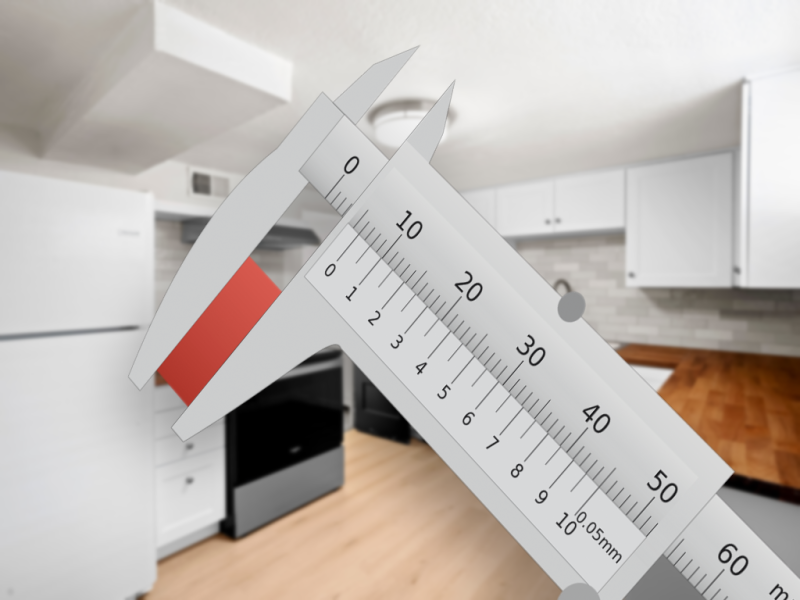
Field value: {"value": 6.0, "unit": "mm"}
